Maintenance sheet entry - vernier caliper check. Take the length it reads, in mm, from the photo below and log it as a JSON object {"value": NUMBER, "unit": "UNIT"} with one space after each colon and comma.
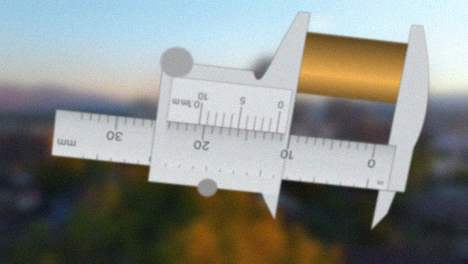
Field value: {"value": 11.6, "unit": "mm"}
